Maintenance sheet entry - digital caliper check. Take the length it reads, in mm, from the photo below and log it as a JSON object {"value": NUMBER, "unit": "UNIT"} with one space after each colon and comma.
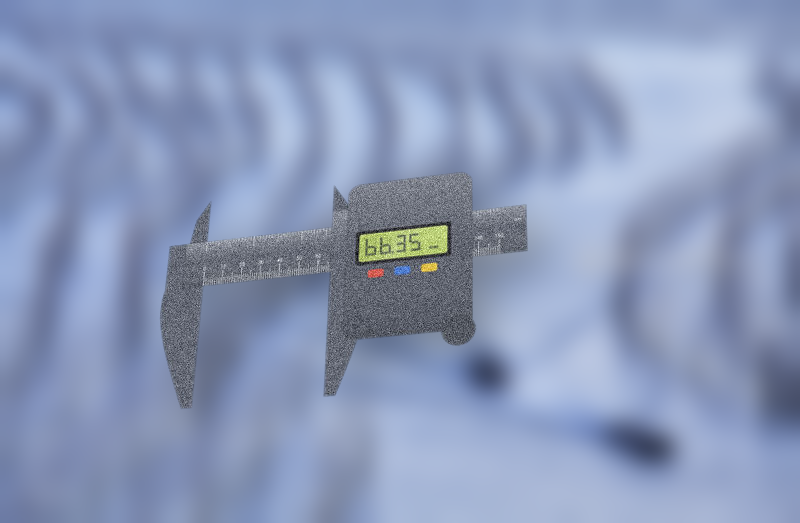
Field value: {"value": 66.35, "unit": "mm"}
